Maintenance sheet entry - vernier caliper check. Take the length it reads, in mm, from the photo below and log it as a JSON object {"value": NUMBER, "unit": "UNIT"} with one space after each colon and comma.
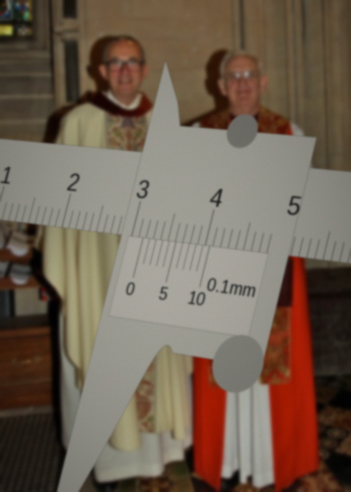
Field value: {"value": 31.6, "unit": "mm"}
